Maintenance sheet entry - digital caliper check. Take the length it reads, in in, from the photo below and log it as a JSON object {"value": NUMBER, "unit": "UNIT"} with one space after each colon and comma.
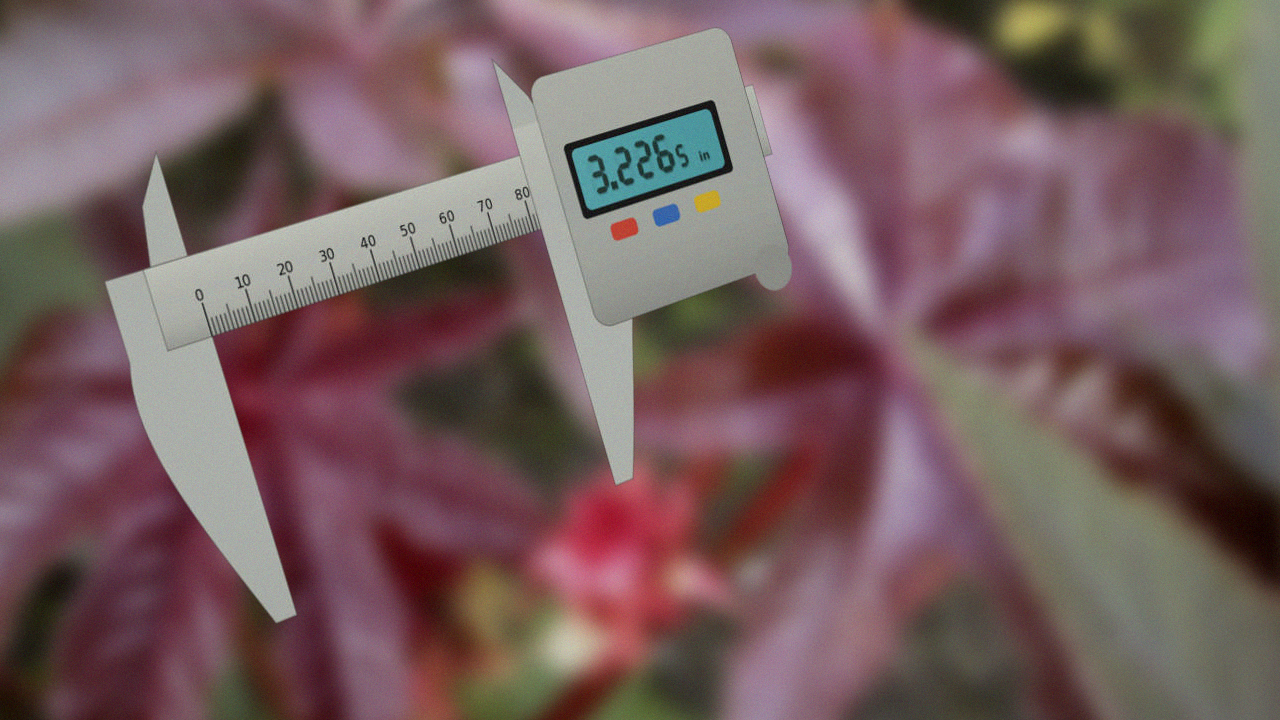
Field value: {"value": 3.2265, "unit": "in"}
